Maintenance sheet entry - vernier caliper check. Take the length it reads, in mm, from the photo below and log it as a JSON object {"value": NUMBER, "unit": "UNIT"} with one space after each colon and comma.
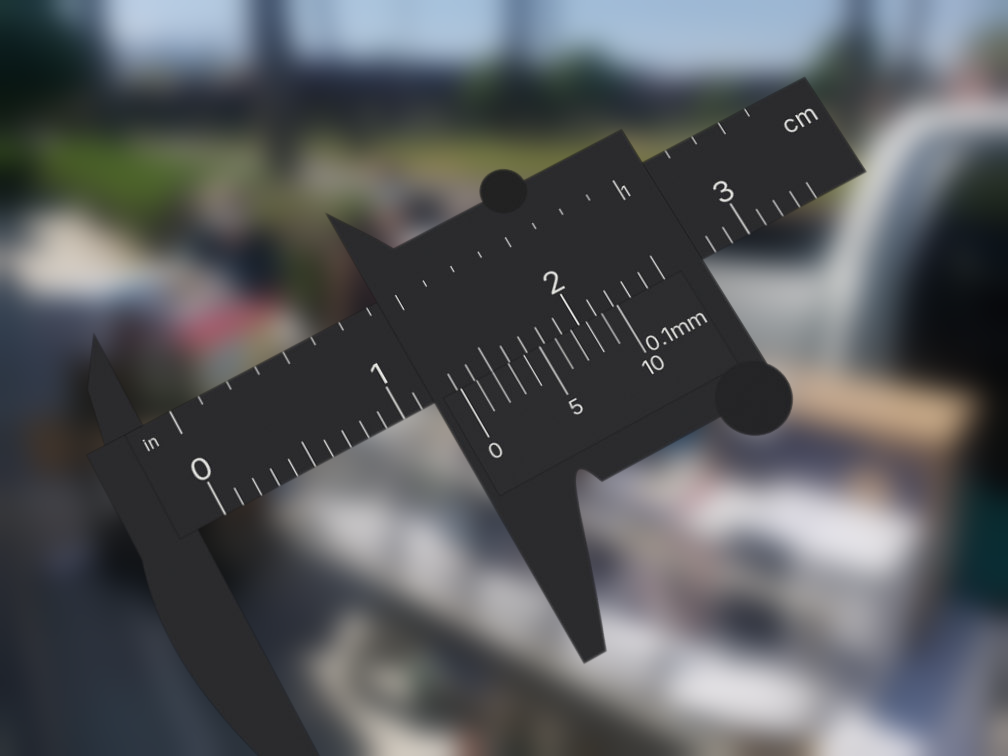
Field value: {"value": 13.2, "unit": "mm"}
